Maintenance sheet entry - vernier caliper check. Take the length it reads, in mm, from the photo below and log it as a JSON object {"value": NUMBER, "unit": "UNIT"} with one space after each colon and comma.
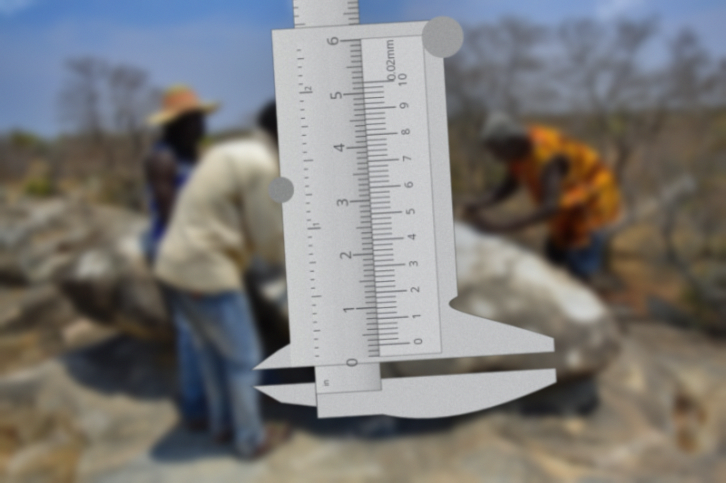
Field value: {"value": 3.0, "unit": "mm"}
